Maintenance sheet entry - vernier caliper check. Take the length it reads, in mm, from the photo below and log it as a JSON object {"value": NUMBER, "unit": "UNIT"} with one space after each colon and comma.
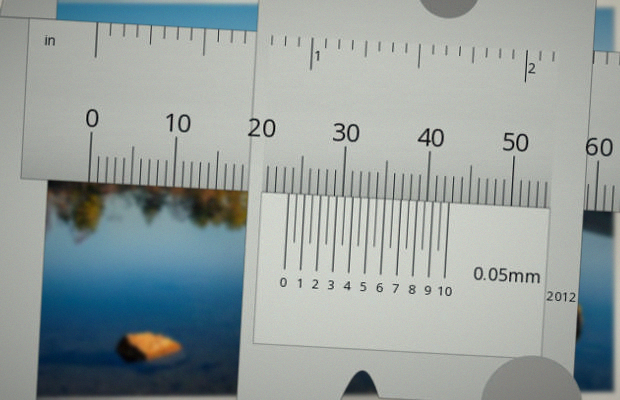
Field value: {"value": 23.6, "unit": "mm"}
